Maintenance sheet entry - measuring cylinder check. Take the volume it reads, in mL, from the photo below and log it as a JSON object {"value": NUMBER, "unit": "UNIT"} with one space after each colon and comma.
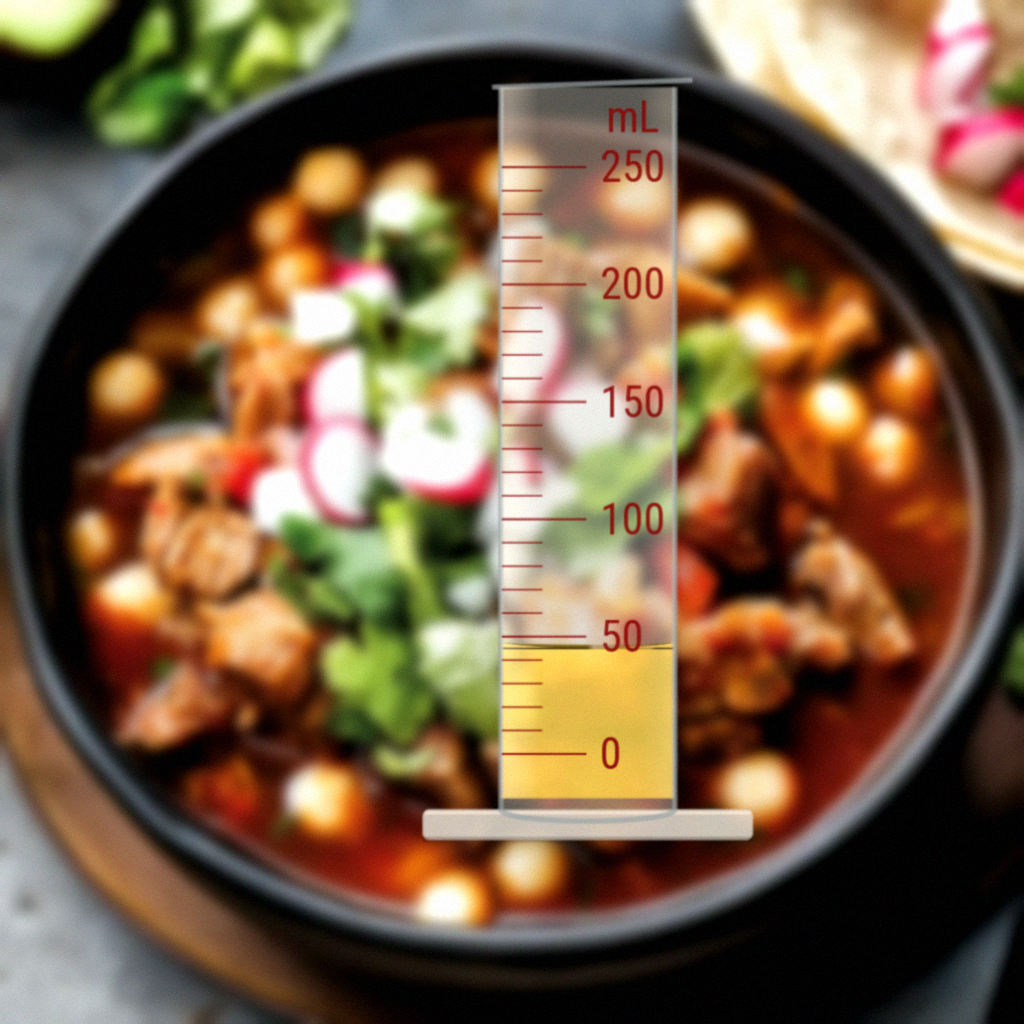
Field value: {"value": 45, "unit": "mL"}
